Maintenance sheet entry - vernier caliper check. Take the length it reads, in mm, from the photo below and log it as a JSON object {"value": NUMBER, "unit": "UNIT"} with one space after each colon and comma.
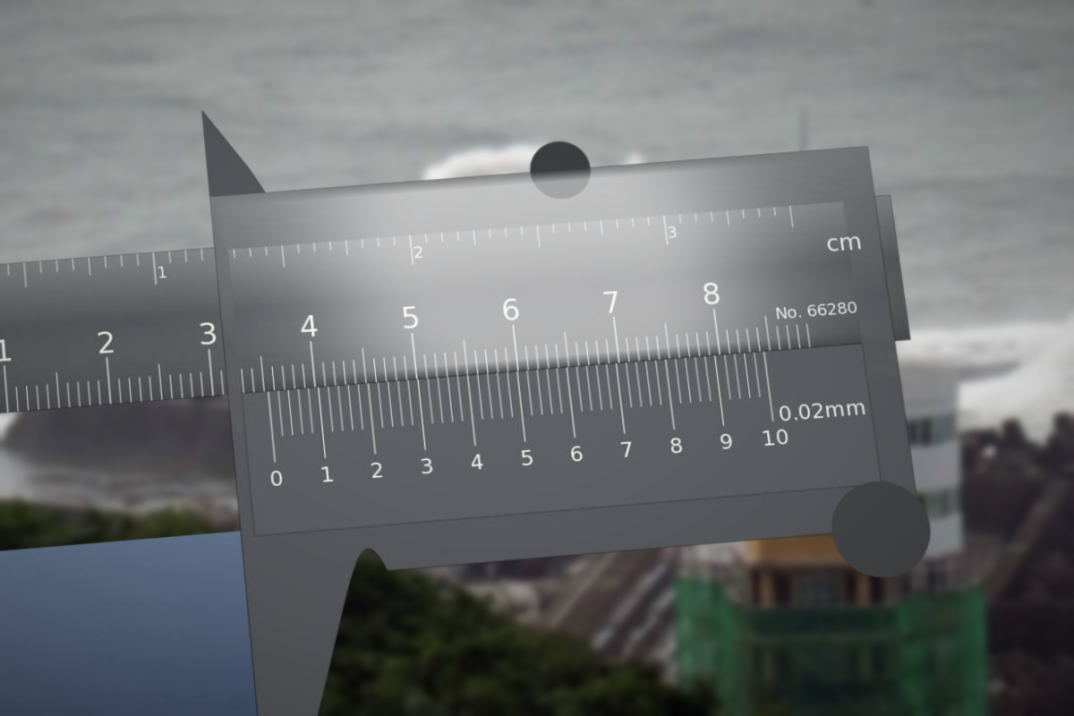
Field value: {"value": 35.4, "unit": "mm"}
